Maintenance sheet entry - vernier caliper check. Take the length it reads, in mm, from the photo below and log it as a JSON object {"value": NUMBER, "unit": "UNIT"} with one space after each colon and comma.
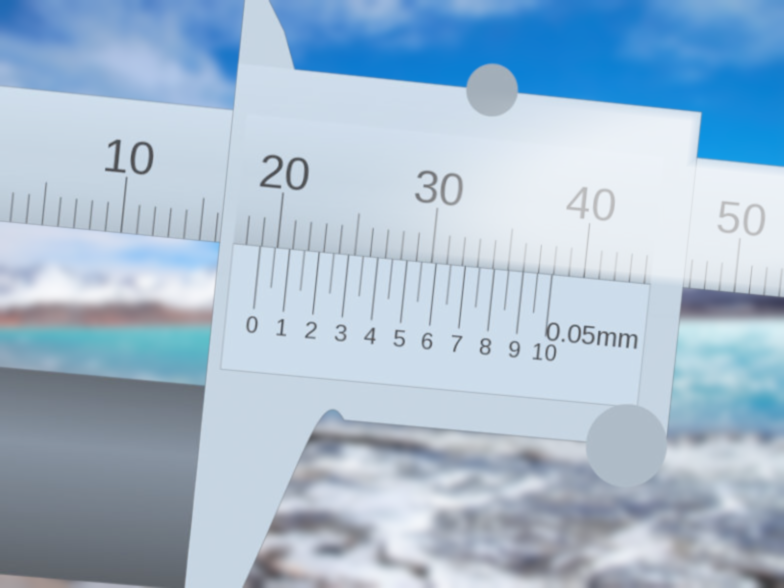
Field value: {"value": 18.9, "unit": "mm"}
